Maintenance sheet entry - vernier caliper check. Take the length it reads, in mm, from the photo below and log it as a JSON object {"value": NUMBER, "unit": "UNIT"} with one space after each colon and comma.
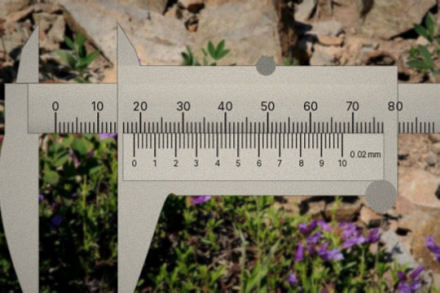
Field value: {"value": 18.5, "unit": "mm"}
